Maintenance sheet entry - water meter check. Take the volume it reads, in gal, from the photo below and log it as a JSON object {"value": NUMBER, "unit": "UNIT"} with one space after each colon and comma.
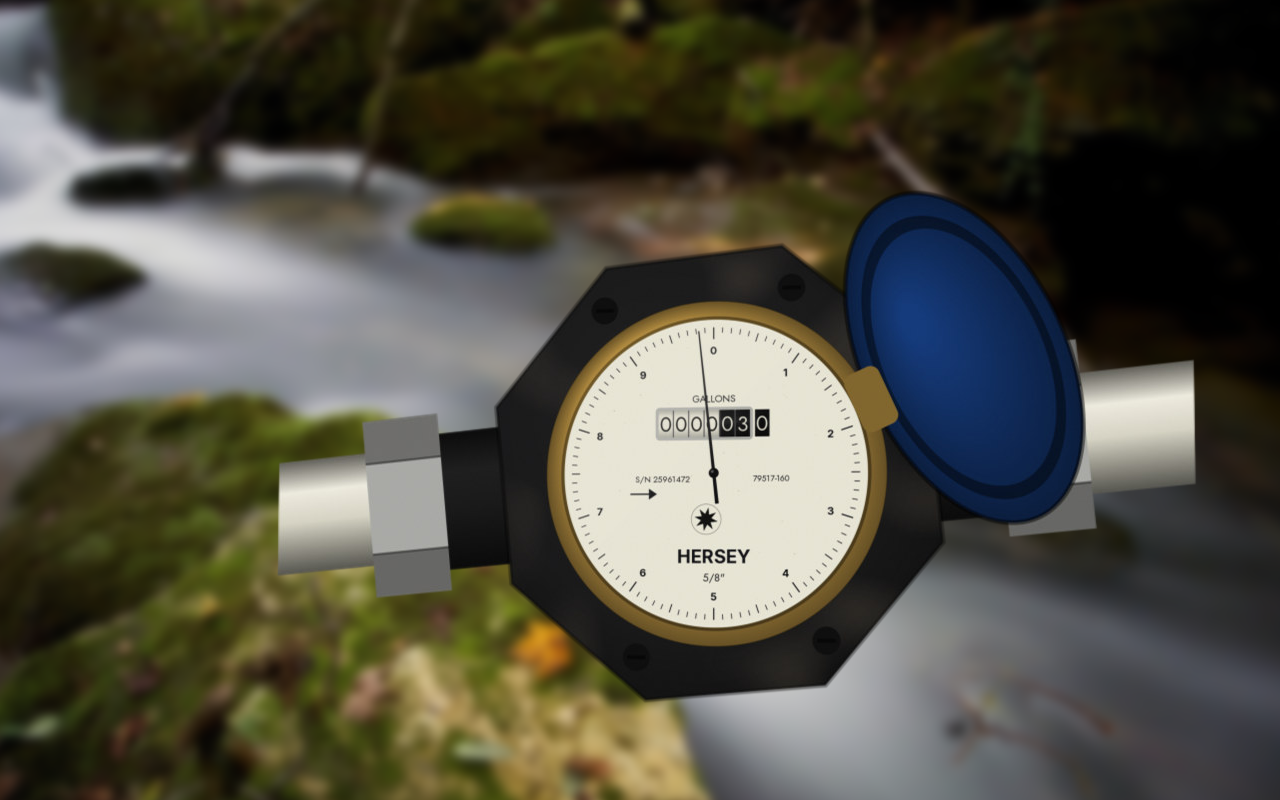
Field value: {"value": 29.8, "unit": "gal"}
